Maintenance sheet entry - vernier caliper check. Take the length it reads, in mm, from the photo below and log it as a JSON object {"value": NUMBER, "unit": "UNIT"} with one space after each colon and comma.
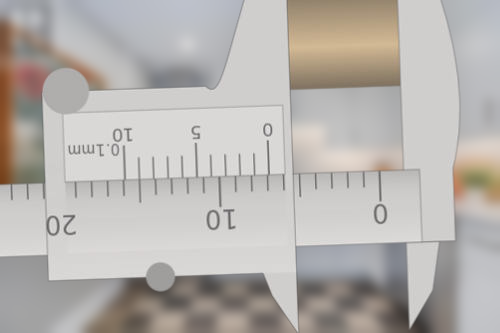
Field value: {"value": 6.9, "unit": "mm"}
